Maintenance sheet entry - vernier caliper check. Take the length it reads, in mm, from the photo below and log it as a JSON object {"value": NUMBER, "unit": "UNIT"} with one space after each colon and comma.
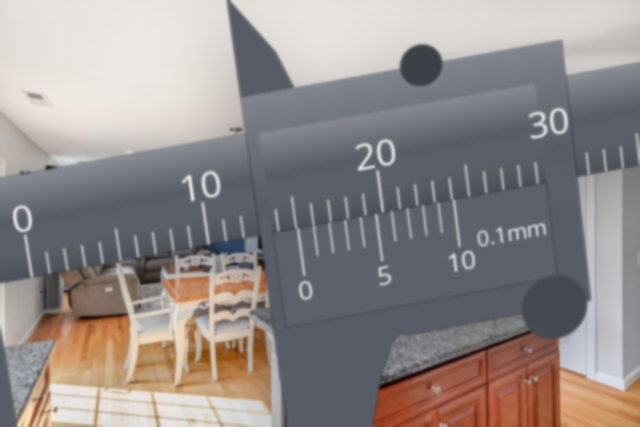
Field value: {"value": 15.1, "unit": "mm"}
